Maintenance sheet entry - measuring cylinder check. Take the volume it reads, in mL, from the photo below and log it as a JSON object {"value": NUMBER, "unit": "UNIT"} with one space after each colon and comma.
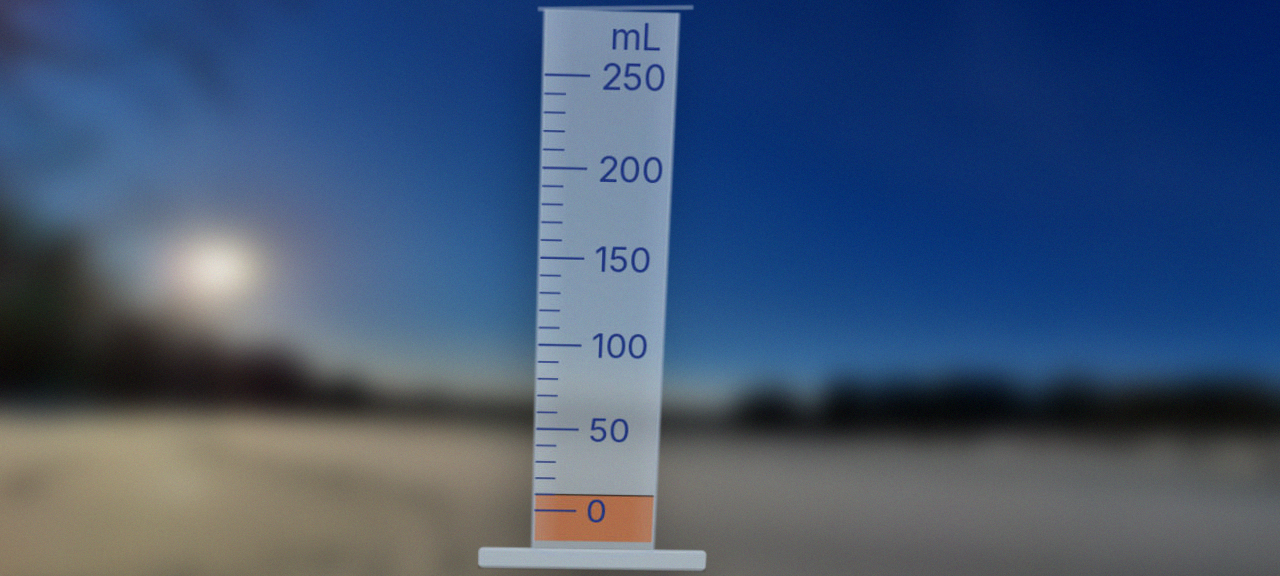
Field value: {"value": 10, "unit": "mL"}
